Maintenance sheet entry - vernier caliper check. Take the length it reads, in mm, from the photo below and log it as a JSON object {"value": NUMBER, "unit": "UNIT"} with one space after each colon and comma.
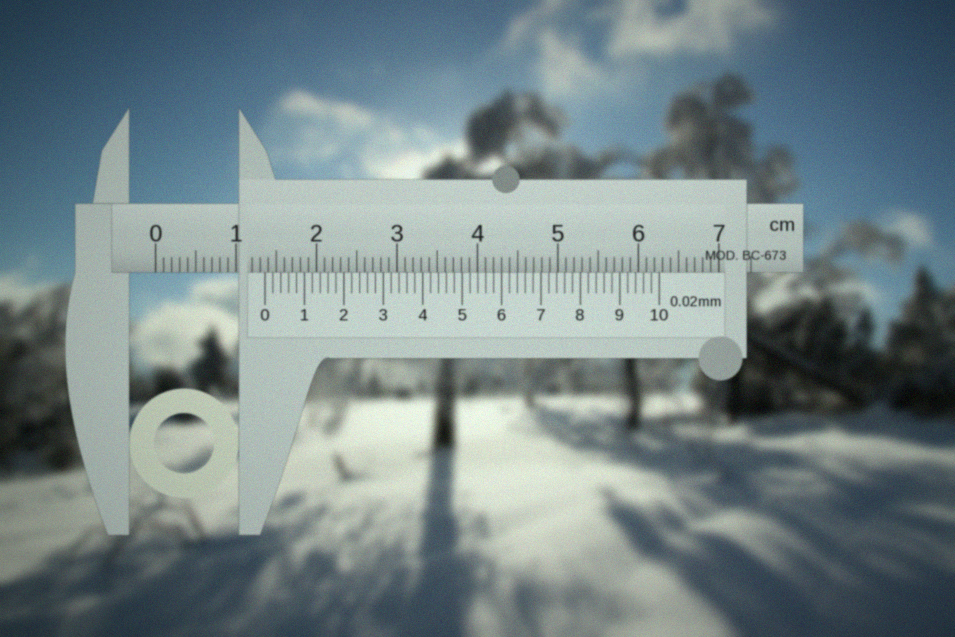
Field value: {"value": 13.6, "unit": "mm"}
